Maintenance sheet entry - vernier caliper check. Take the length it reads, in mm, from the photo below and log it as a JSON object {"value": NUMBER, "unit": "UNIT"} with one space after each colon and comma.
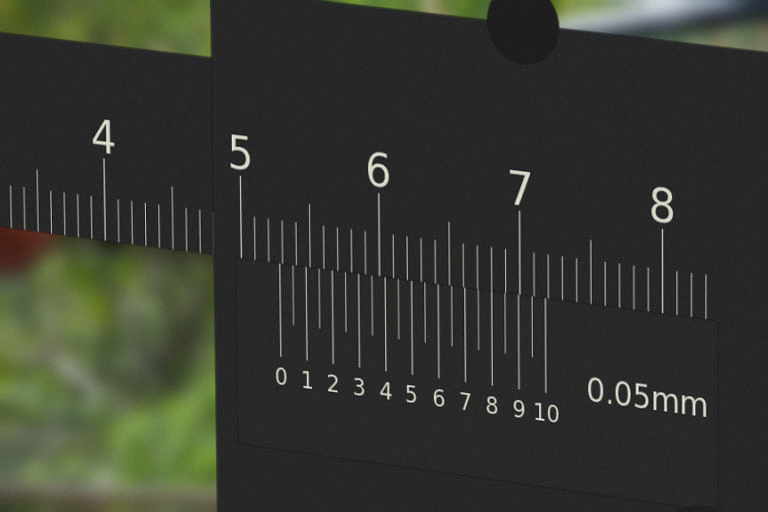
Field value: {"value": 52.8, "unit": "mm"}
